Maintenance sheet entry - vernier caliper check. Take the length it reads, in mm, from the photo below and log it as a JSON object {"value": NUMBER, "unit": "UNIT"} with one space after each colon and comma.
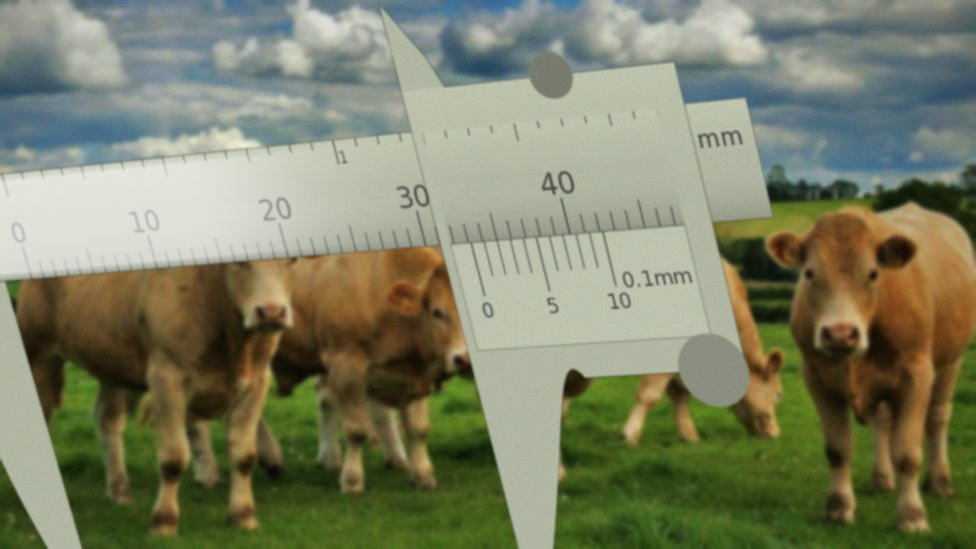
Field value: {"value": 33.2, "unit": "mm"}
